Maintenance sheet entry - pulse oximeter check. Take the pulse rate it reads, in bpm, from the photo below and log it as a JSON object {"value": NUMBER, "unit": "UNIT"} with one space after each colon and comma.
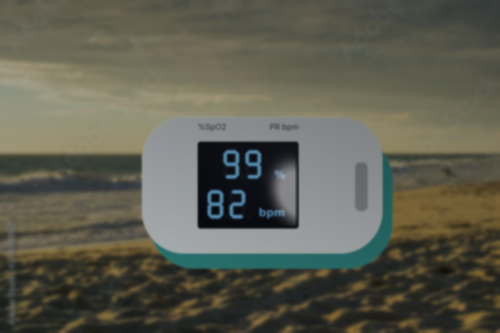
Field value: {"value": 82, "unit": "bpm"}
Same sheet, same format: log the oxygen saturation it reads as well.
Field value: {"value": 99, "unit": "%"}
